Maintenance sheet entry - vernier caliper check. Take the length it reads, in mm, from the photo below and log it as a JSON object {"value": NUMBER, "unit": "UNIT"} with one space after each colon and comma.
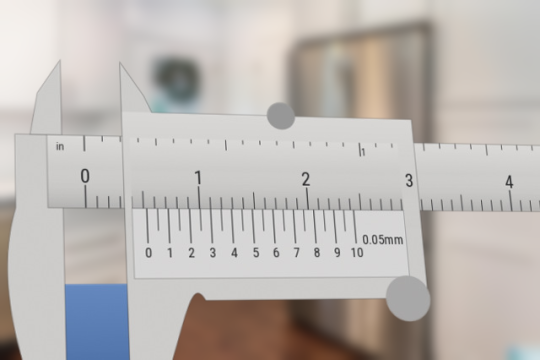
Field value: {"value": 5.3, "unit": "mm"}
